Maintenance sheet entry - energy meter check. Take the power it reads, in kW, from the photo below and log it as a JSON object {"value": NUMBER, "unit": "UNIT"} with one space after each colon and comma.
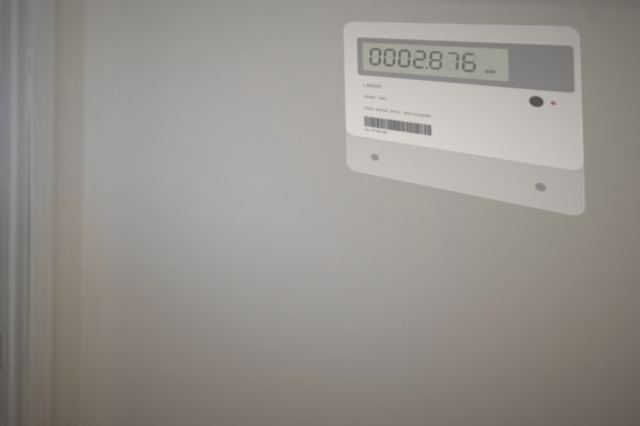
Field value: {"value": 2.876, "unit": "kW"}
